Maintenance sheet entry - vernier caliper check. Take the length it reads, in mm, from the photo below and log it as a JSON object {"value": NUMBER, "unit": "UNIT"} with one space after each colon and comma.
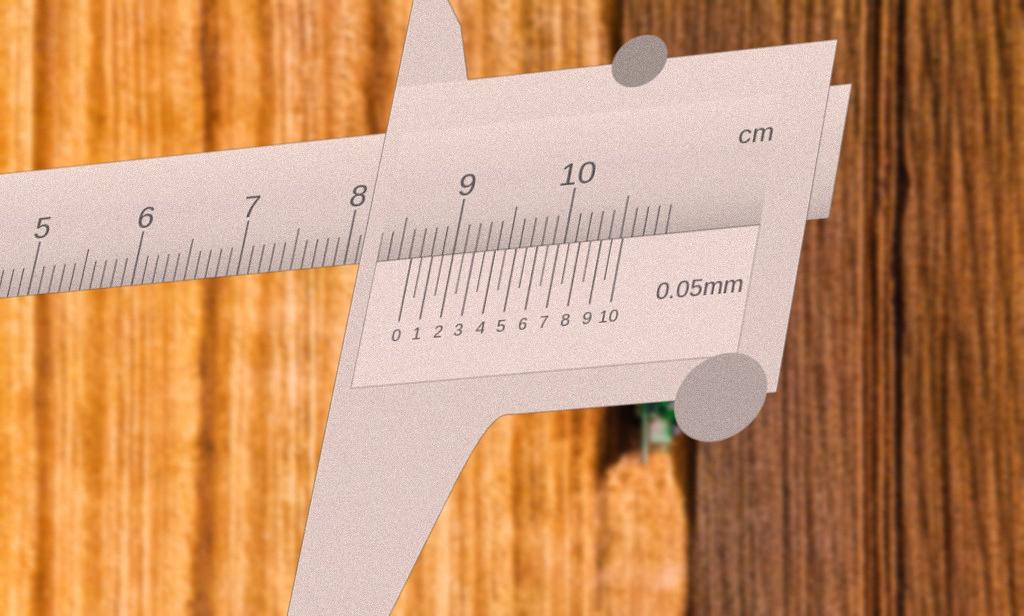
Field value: {"value": 86.2, "unit": "mm"}
